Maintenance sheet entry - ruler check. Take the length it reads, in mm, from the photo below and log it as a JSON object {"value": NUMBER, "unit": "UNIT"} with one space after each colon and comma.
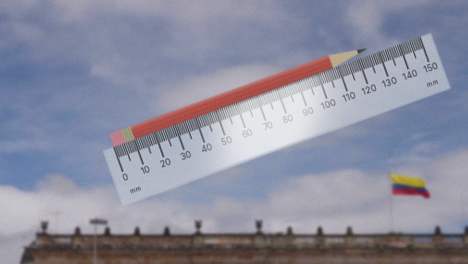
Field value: {"value": 125, "unit": "mm"}
